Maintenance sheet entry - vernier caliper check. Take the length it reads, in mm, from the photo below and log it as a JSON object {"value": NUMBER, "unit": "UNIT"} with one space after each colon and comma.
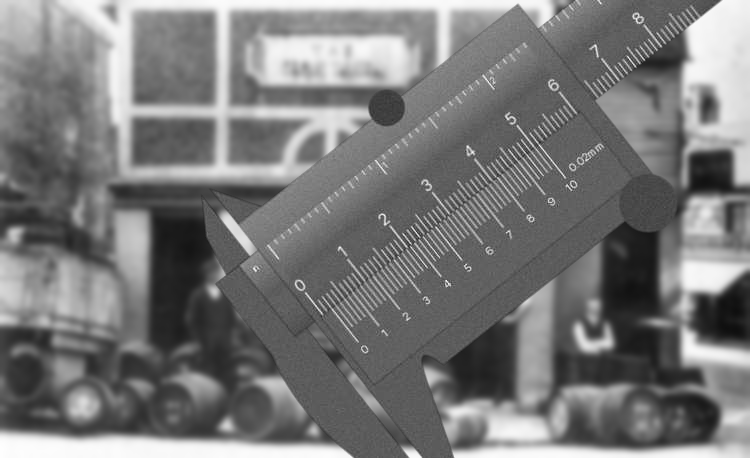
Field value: {"value": 2.0, "unit": "mm"}
